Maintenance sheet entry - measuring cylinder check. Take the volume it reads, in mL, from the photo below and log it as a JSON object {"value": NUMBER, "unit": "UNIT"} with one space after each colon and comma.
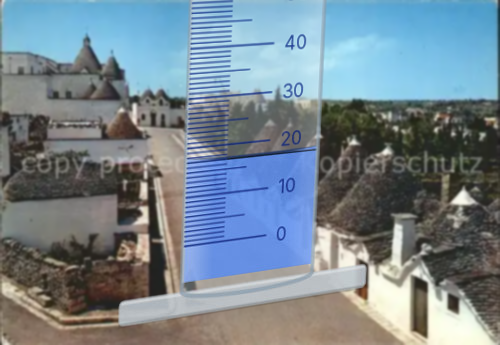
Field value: {"value": 17, "unit": "mL"}
